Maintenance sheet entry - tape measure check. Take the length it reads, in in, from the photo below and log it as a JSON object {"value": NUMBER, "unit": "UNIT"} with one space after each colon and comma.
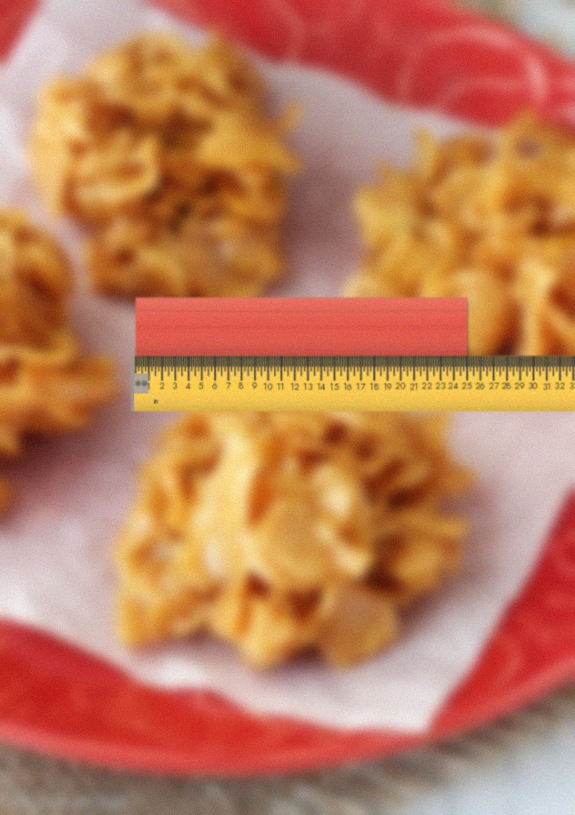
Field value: {"value": 25, "unit": "in"}
